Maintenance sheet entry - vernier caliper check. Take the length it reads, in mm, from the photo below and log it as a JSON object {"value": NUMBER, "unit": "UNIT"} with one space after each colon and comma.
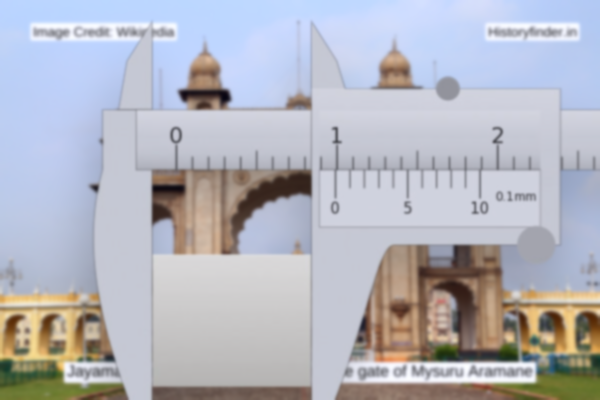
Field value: {"value": 9.9, "unit": "mm"}
